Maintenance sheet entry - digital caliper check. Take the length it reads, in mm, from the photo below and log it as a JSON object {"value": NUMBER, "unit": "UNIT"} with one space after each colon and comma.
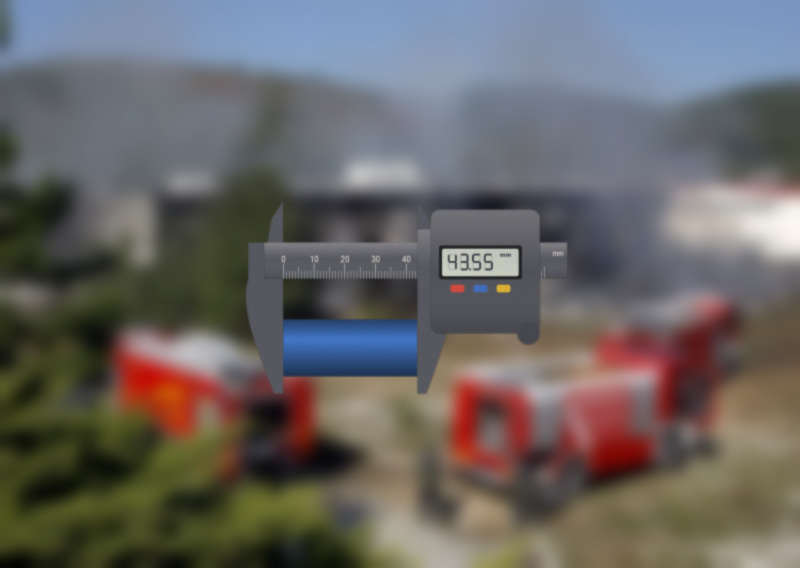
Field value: {"value": 43.55, "unit": "mm"}
